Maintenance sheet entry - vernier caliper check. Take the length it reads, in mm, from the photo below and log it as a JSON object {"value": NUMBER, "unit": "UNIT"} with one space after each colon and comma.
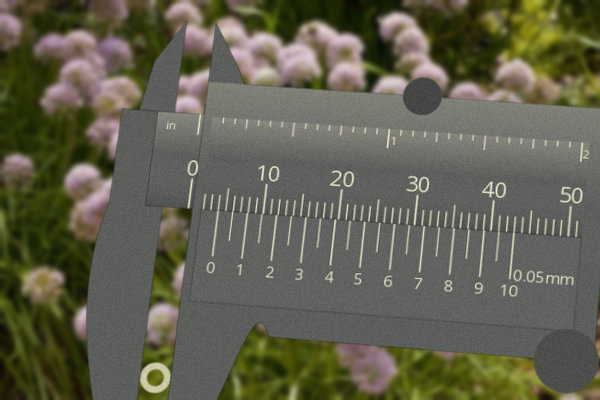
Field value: {"value": 4.0, "unit": "mm"}
